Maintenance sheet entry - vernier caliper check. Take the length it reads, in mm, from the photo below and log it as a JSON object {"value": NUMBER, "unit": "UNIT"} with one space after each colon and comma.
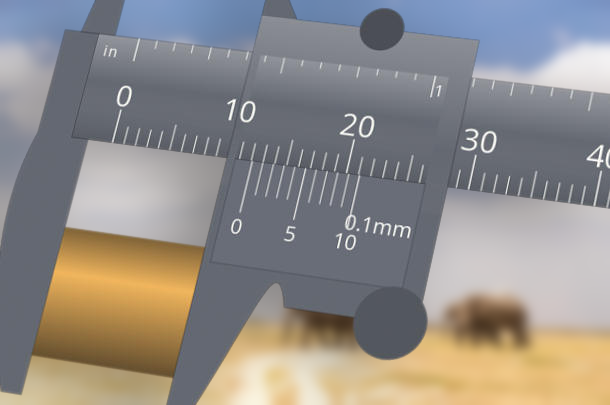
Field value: {"value": 12.1, "unit": "mm"}
